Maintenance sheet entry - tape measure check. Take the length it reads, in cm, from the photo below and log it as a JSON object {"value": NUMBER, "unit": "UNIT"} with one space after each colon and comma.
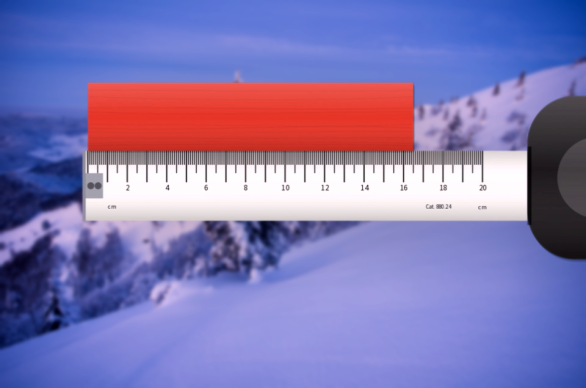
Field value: {"value": 16.5, "unit": "cm"}
